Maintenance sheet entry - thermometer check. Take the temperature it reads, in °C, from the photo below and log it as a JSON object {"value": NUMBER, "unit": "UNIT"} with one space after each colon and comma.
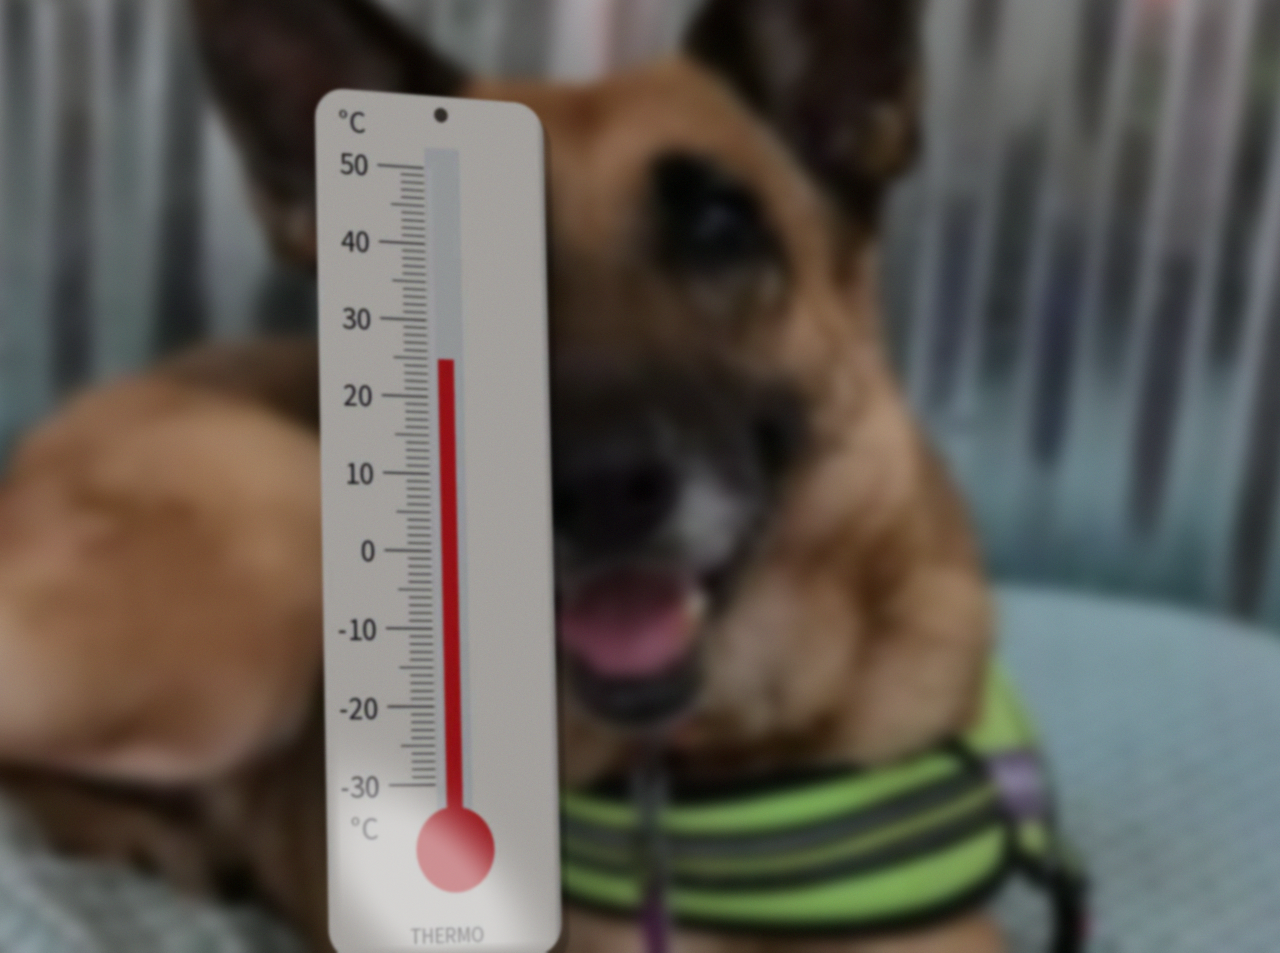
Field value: {"value": 25, "unit": "°C"}
